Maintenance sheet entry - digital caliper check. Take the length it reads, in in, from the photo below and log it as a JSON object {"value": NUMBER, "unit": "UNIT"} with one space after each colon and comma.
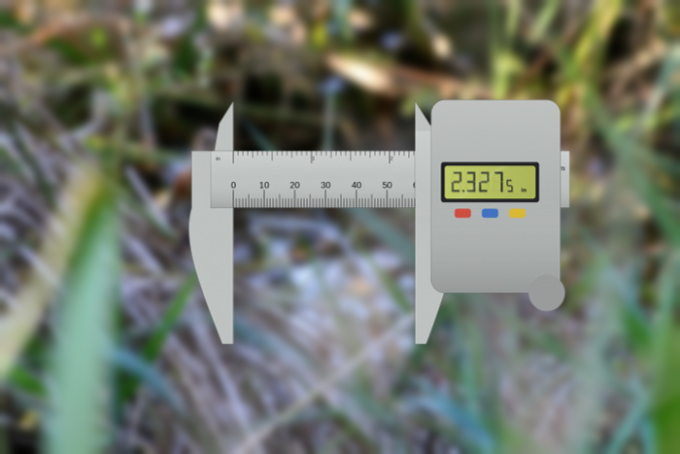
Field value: {"value": 2.3275, "unit": "in"}
